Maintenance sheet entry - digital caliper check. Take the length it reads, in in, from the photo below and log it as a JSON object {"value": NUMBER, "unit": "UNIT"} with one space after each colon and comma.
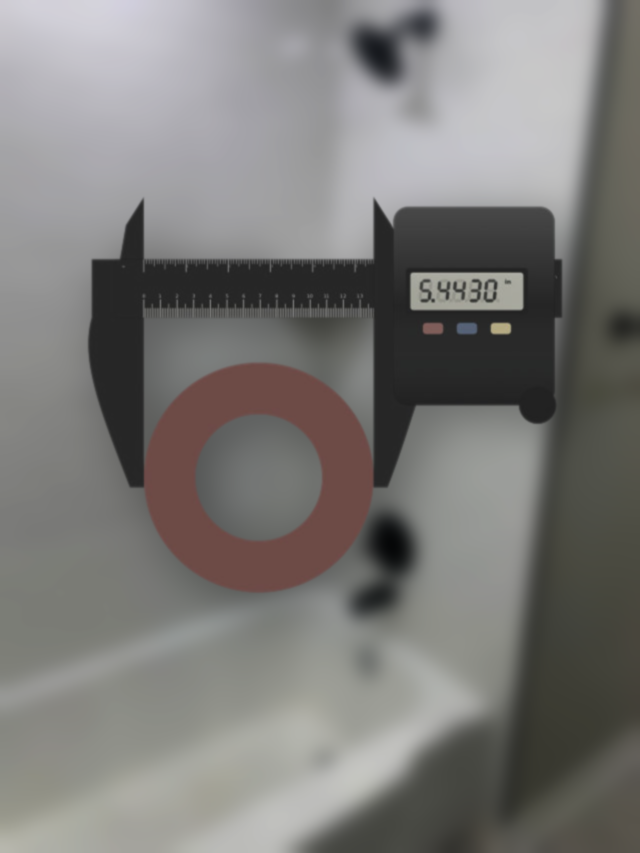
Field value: {"value": 5.4430, "unit": "in"}
